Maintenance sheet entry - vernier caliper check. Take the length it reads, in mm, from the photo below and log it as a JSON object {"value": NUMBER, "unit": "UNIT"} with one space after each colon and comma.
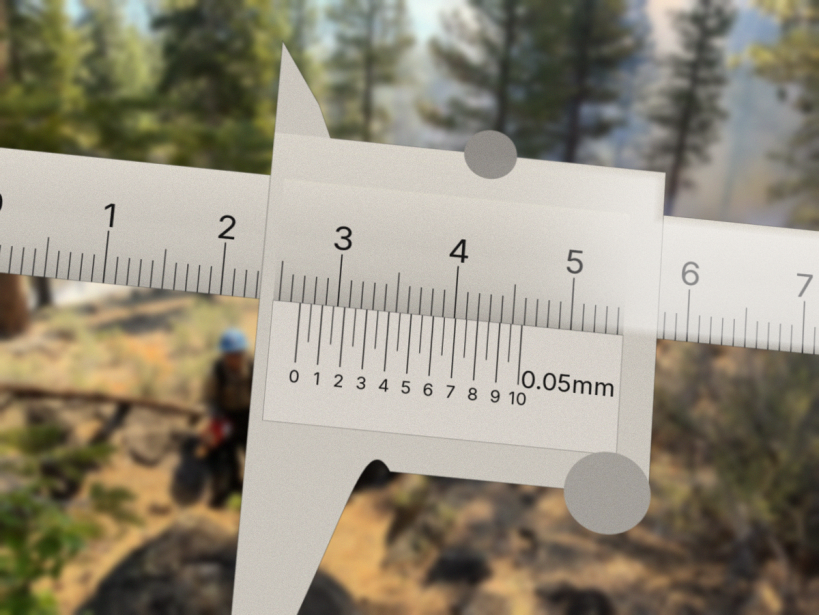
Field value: {"value": 26.8, "unit": "mm"}
